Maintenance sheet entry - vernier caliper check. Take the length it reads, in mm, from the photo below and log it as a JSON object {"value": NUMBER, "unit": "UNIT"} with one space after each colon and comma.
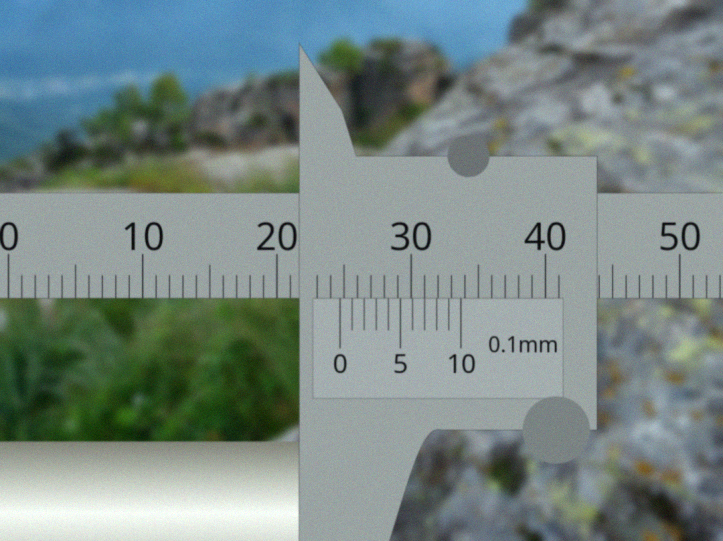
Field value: {"value": 24.7, "unit": "mm"}
